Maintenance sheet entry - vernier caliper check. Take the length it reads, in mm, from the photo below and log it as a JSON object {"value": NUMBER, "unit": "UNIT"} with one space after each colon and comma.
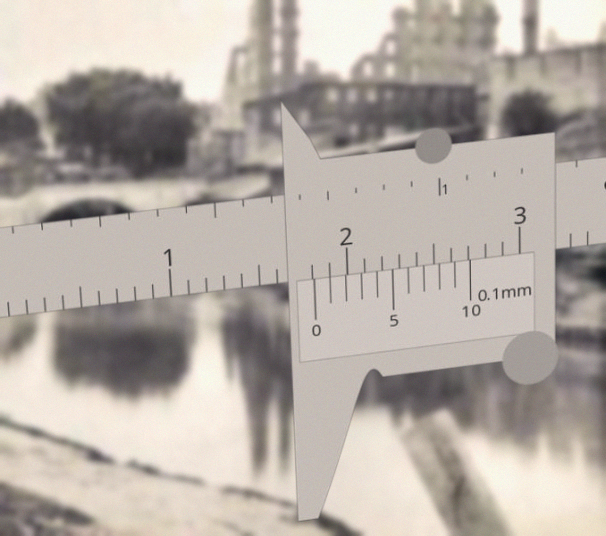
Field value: {"value": 18.1, "unit": "mm"}
